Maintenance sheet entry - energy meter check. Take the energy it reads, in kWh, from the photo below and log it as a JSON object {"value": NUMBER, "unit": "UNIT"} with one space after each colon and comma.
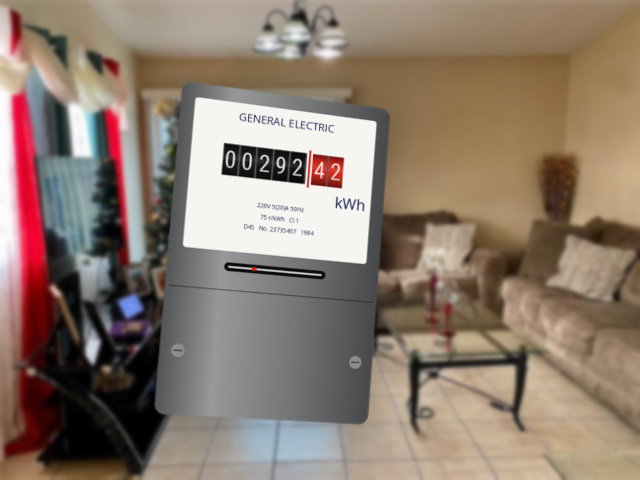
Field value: {"value": 292.42, "unit": "kWh"}
